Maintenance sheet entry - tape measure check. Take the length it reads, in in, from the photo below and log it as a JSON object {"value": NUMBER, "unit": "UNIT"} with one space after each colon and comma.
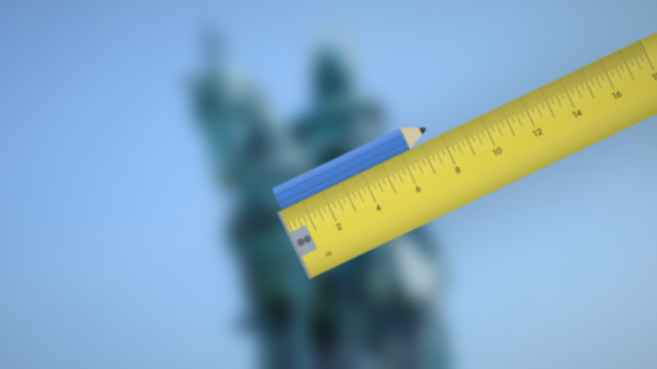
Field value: {"value": 7.5, "unit": "in"}
